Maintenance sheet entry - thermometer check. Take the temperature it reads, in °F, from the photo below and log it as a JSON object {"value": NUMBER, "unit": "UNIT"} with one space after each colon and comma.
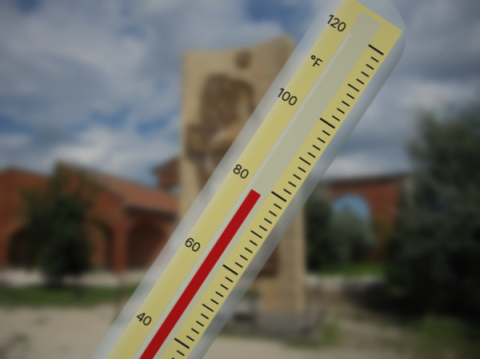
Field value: {"value": 78, "unit": "°F"}
